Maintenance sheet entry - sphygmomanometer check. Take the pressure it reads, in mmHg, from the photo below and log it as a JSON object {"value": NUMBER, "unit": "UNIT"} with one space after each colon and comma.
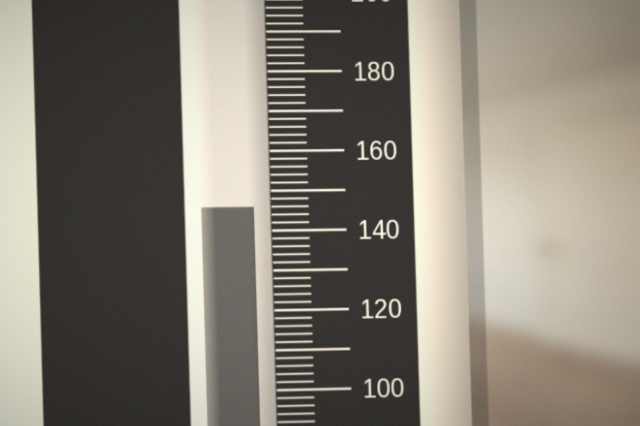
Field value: {"value": 146, "unit": "mmHg"}
